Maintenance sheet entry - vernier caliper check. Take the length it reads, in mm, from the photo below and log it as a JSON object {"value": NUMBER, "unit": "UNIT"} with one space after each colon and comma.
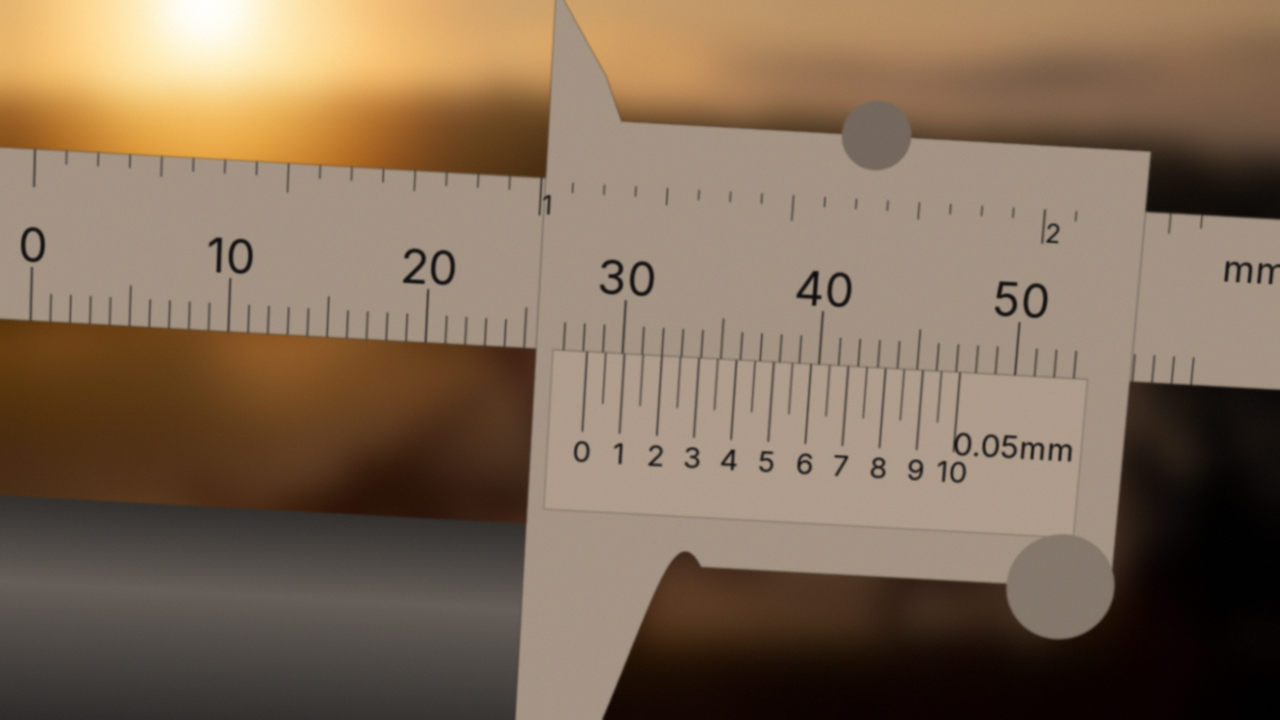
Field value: {"value": 28.2, "unit": "mm"}
